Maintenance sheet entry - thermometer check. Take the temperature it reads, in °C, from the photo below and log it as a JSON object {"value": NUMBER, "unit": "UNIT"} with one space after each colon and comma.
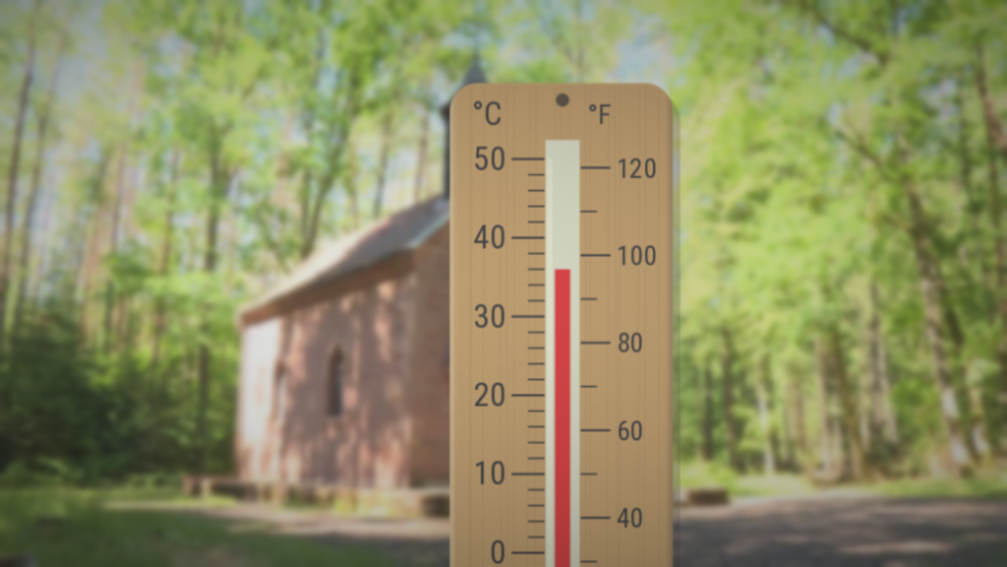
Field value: {"value": 36, "unit": "°C"}
